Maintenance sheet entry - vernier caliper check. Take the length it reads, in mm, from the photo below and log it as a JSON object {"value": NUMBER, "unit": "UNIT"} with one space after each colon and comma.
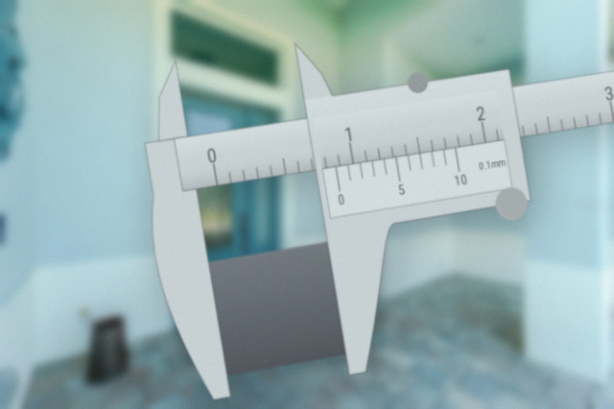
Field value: {"value": 8.7, "unit": "mm"}
